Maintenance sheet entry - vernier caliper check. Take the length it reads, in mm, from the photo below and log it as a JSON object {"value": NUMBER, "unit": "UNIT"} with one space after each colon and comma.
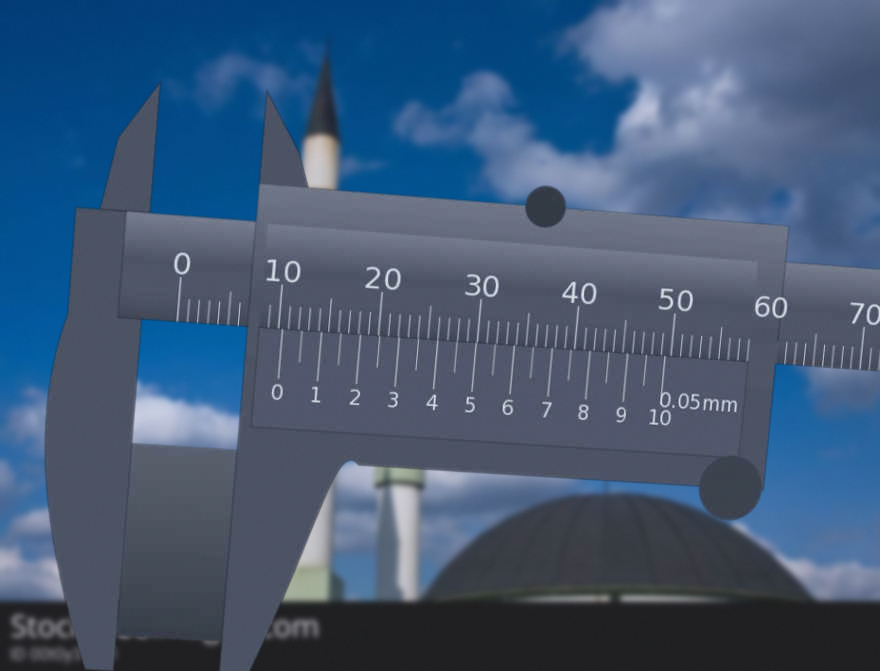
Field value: {"value": 10.4, "unit": "mm"}
